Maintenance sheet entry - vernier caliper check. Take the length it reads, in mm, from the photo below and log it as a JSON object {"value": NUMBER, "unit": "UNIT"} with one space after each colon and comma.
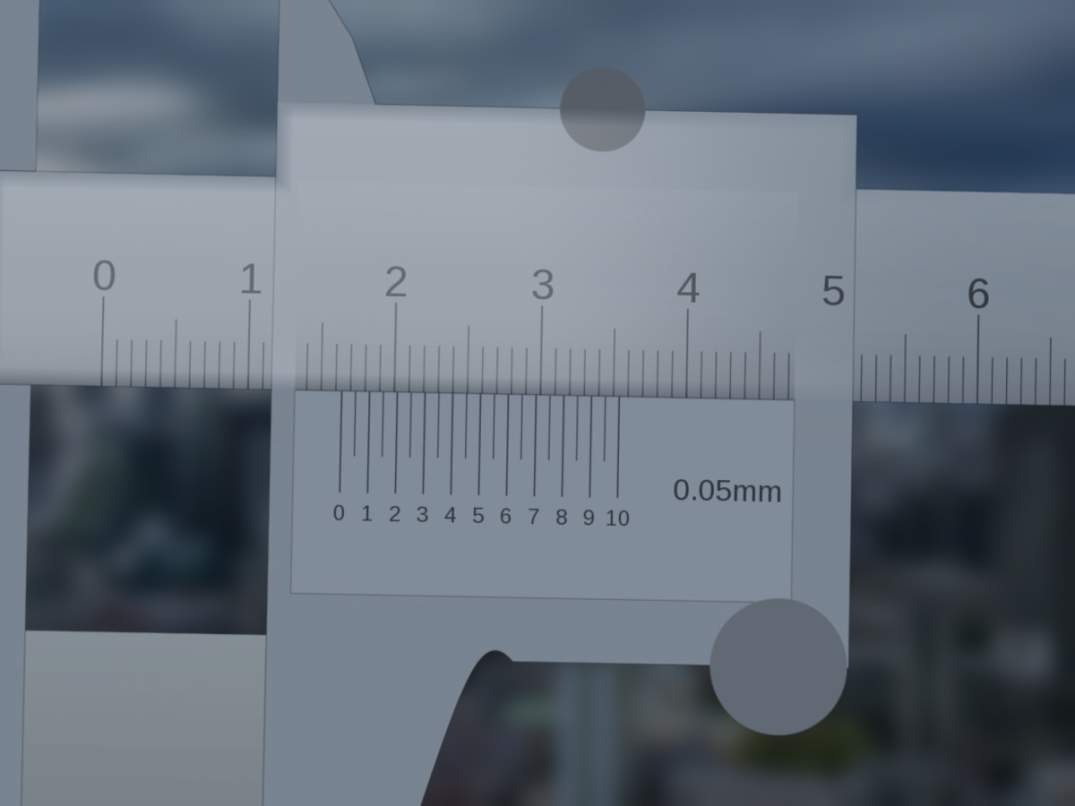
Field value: {"value": 16.4, "unit": "mm"}
